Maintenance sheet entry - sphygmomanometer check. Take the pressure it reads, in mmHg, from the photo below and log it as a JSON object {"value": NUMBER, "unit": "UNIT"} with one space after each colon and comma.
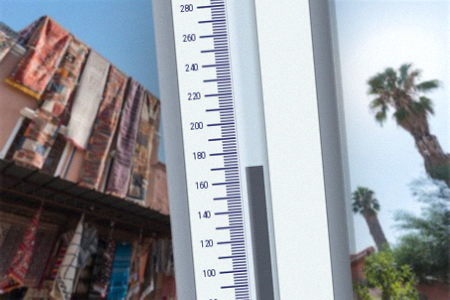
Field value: {"value": 170, "unit": "mmHg"}
